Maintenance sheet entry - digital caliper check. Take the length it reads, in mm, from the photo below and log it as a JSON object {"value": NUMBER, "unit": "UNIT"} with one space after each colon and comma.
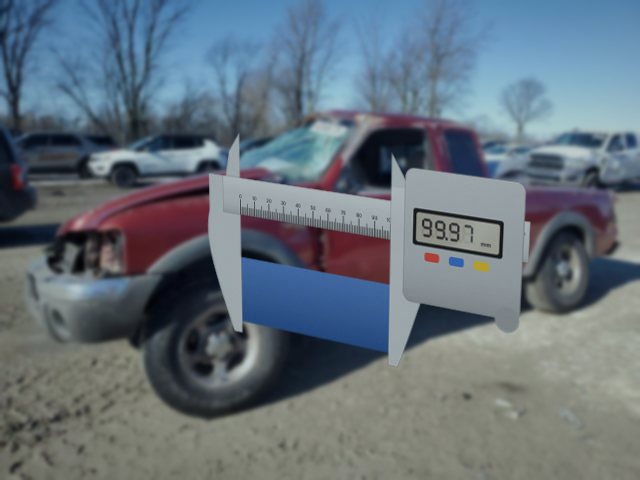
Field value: {"value": 99.97, "unit": "mm"}
